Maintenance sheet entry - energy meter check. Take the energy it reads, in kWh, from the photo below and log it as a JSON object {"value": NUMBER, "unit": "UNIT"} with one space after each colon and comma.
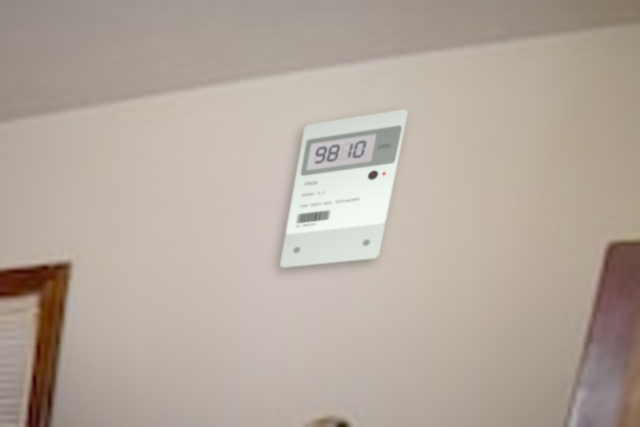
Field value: {"value": 9810, "unit": "kWh"}
